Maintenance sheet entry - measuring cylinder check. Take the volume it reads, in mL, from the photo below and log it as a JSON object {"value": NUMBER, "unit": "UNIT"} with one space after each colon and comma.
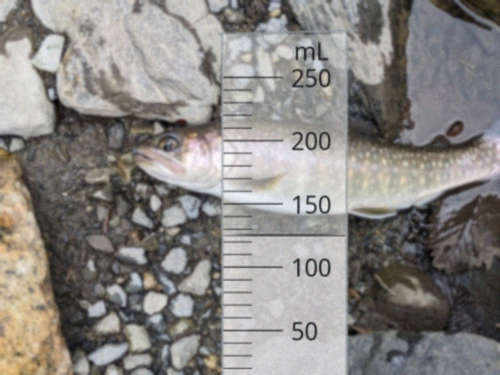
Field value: {"value": 125, "unit": "mL"}
